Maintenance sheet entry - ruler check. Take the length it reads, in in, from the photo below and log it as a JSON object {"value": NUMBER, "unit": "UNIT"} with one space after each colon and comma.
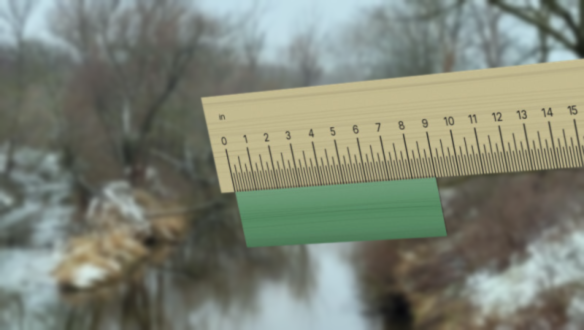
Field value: {"value": 9, "unit": "in"}
